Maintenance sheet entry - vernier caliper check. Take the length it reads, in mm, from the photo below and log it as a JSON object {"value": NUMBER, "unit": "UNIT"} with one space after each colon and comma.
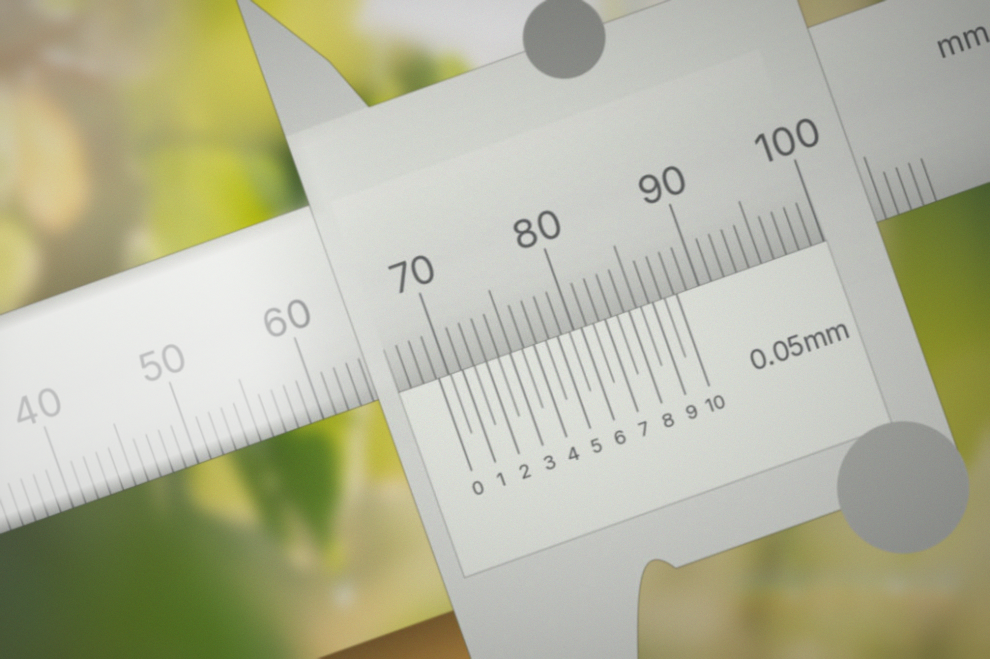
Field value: {"value": 69.2, "unit": "mm"}
